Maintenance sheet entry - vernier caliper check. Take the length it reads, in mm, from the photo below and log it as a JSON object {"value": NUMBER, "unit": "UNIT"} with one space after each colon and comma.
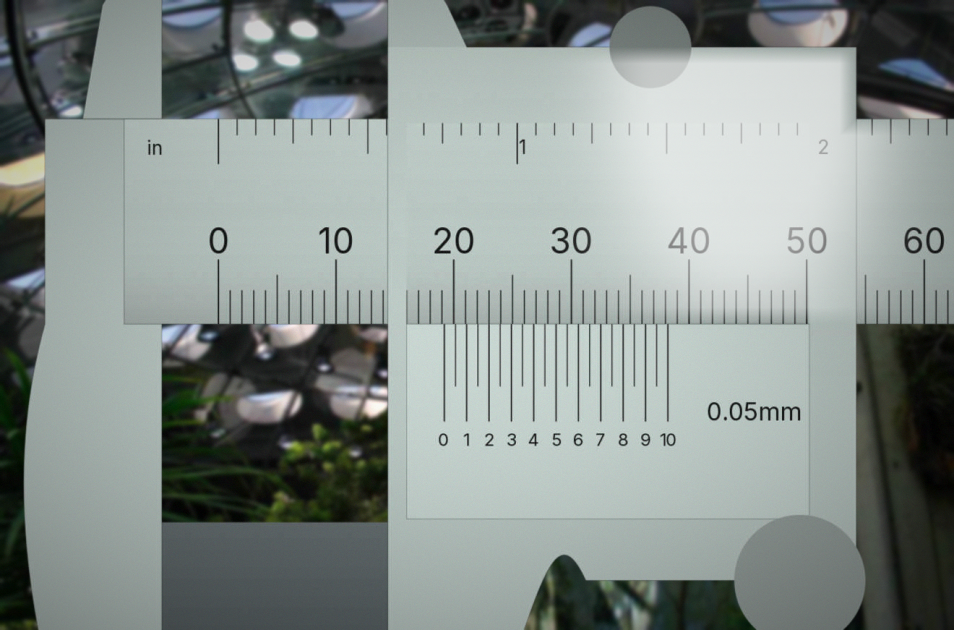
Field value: {"value": 19.2, "unit": "mm"}
